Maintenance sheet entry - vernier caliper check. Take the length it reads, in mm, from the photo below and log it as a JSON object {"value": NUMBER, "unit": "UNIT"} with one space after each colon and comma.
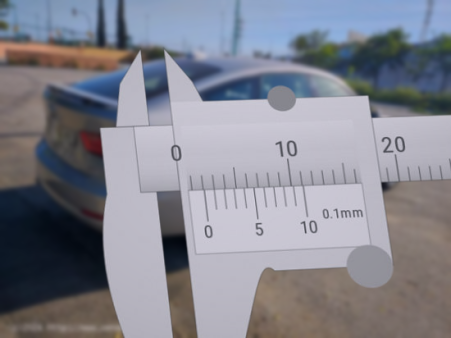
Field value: {"value": 2.1, "unit": "mm"}
